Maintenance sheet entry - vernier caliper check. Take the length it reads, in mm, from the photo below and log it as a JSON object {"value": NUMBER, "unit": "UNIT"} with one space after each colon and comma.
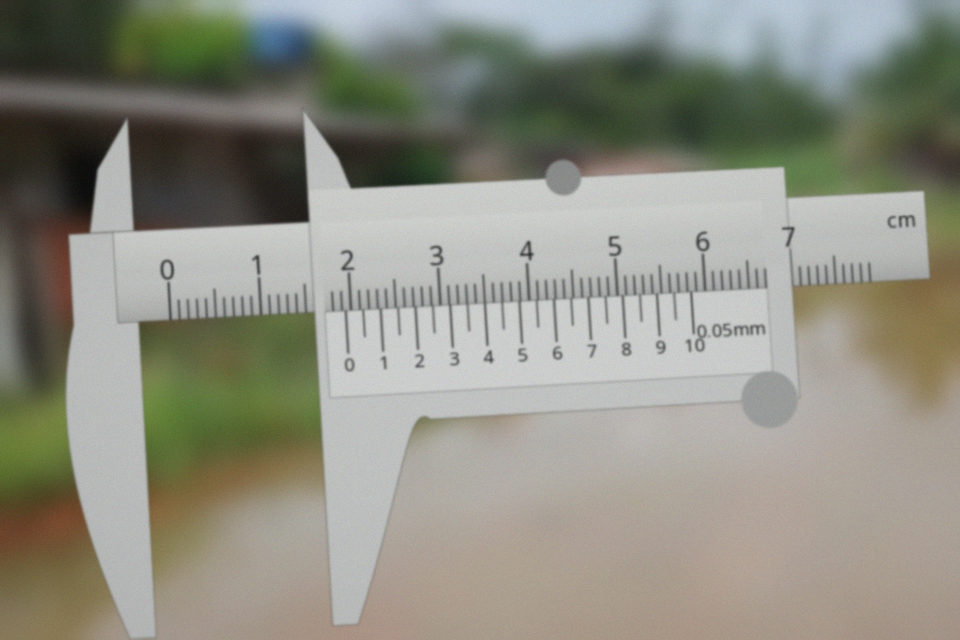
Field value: {"value": 19.4, "unit": "mm"}
